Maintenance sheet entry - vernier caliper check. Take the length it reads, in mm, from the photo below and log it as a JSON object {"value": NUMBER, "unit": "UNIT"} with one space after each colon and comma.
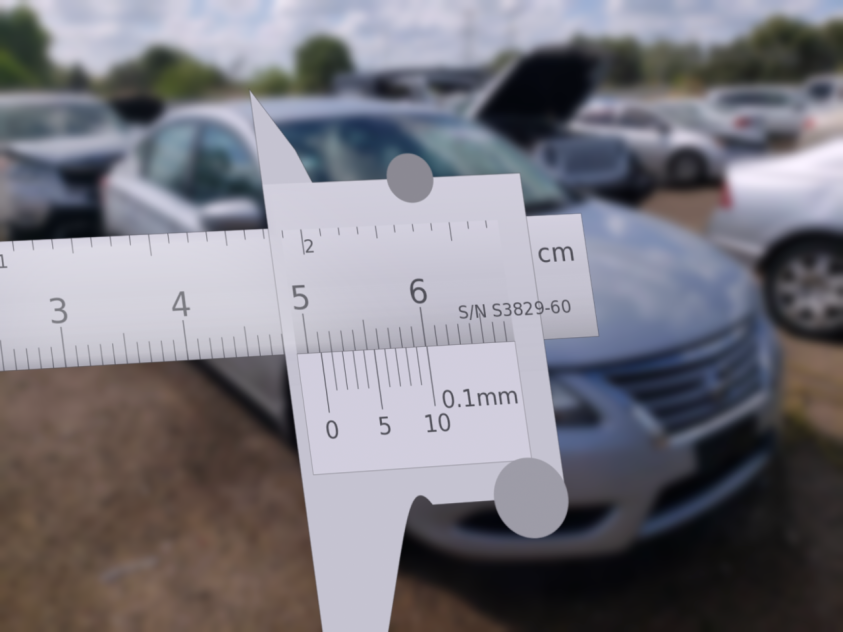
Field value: {"value": 51.1, "unit": "mm"}
